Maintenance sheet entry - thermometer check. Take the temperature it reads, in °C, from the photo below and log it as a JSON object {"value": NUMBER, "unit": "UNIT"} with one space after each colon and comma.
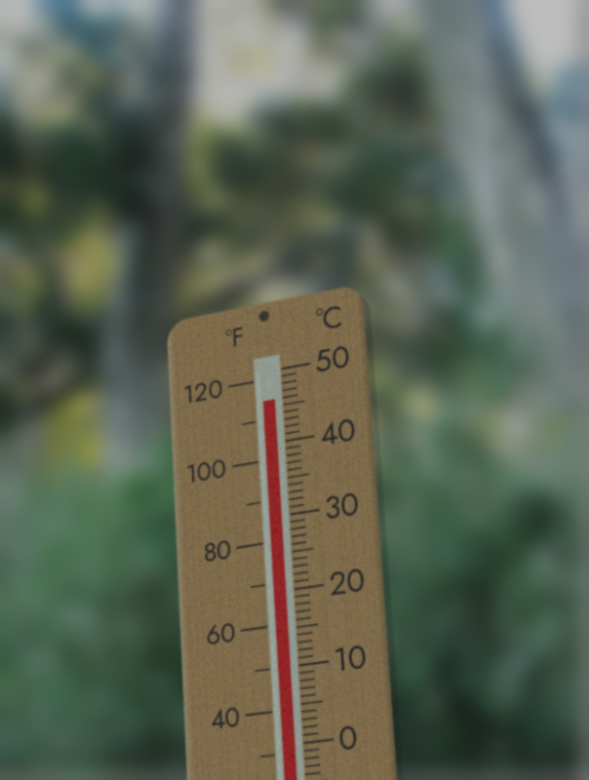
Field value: {"value": 46, "unit": "°C"}
